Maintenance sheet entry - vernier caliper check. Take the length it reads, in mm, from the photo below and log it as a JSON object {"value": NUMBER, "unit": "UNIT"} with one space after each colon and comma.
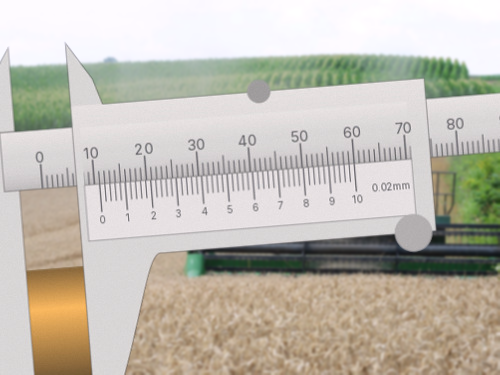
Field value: {"value": 11.0, "unit": "mm"}
